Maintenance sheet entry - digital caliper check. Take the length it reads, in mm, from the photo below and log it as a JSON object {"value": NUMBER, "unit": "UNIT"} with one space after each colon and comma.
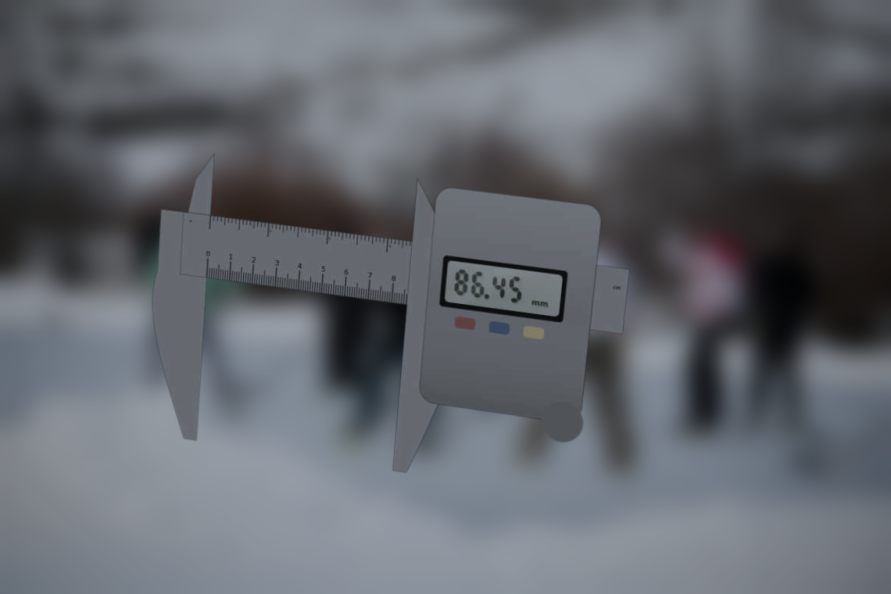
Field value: {"value": 86.45, "unit": "mm"}
